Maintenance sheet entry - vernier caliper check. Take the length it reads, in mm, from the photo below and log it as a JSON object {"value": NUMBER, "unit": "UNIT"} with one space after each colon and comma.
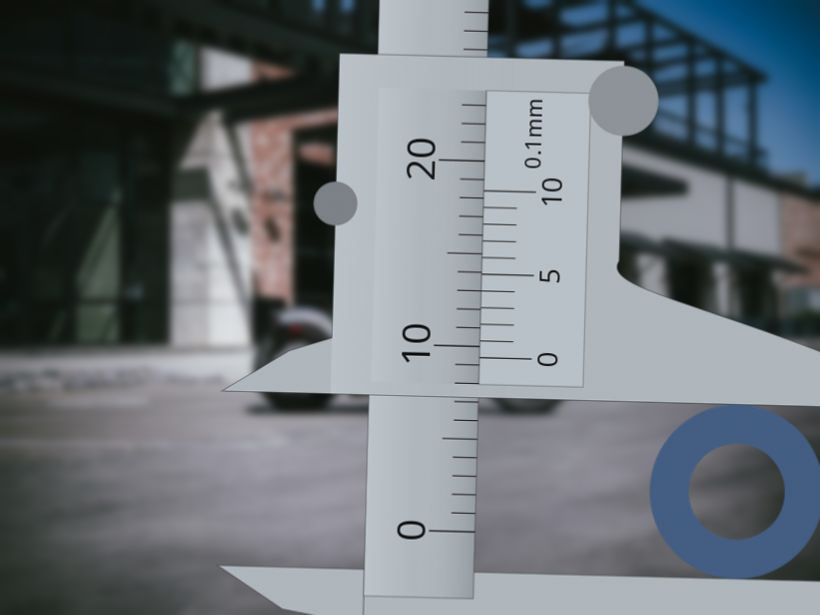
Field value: {"value": 9.4, "unit": "mm"}
